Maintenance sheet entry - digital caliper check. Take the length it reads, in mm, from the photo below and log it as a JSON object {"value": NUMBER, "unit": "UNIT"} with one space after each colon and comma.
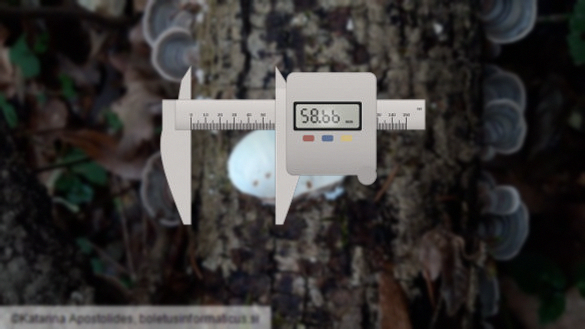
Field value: {"value": 58.66, "unit": "mm"}
